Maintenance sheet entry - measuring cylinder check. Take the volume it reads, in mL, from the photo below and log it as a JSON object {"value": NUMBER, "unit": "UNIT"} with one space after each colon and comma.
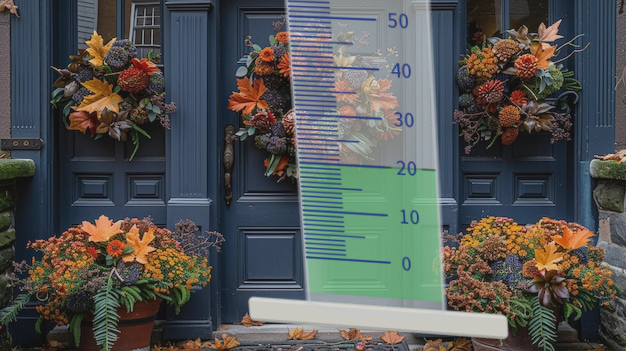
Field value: {"value": 20, "unit": "mL"}
